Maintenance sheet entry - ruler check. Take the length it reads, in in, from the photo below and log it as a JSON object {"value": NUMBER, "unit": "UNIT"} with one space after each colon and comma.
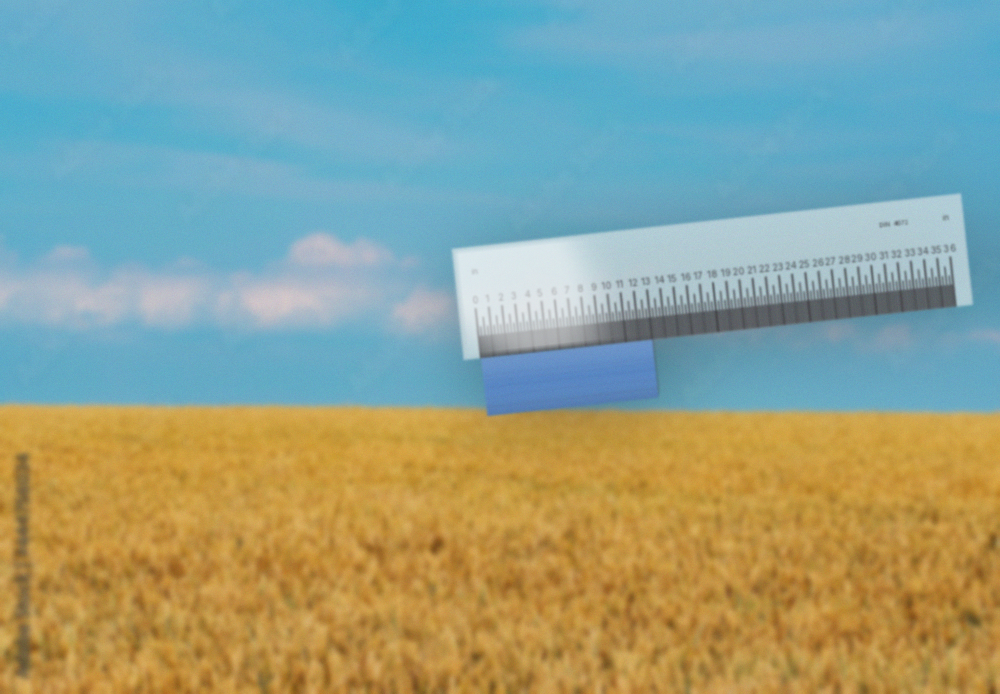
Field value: {"value": 13, "unit": "in"}
